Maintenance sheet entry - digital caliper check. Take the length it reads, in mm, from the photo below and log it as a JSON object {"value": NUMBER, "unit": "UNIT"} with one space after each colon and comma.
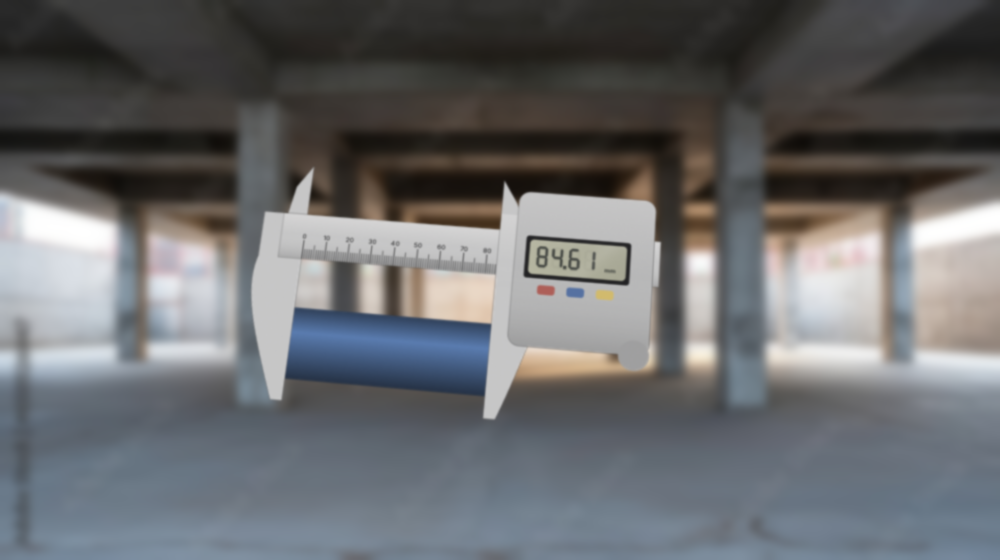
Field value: {"value": 84.61, "unit": "mm"}
